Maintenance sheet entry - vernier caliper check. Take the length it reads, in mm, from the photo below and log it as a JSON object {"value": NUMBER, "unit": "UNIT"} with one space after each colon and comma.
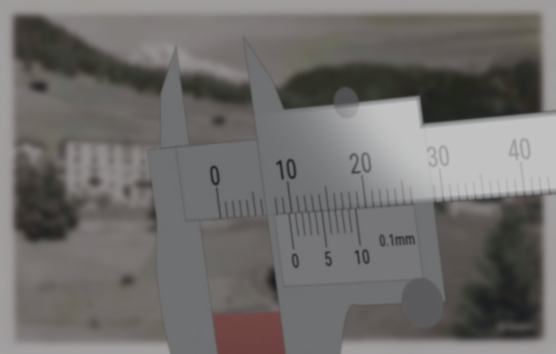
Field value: {"value": 9.6, "unit": "mm"}
